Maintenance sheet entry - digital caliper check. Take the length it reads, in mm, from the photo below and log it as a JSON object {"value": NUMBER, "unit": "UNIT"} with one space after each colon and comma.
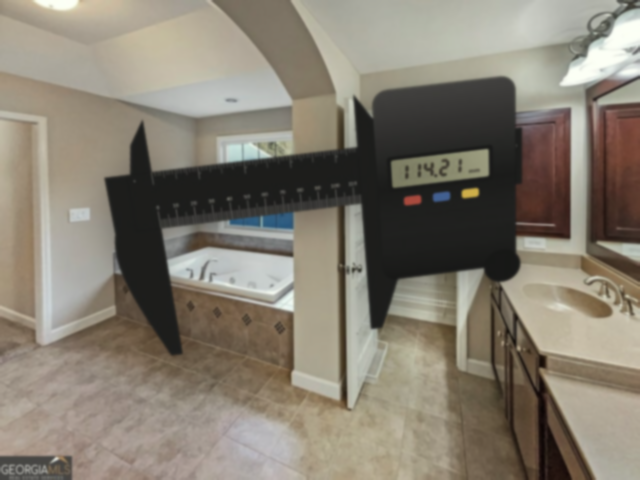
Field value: {"value": 114.21, "unit": "mm"}
